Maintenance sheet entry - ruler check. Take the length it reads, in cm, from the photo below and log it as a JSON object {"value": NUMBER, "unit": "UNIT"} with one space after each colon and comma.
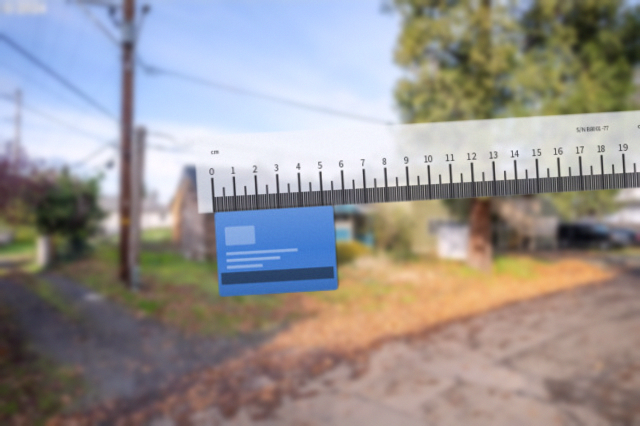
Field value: {"value": 5.5, "unit": "cm"}
